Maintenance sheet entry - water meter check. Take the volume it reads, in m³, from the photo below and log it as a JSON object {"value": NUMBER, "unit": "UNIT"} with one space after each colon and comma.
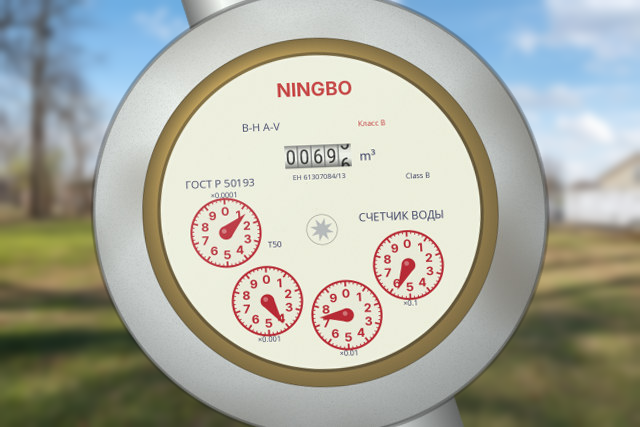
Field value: {"value": 695.5741, "unit": "m³"}
